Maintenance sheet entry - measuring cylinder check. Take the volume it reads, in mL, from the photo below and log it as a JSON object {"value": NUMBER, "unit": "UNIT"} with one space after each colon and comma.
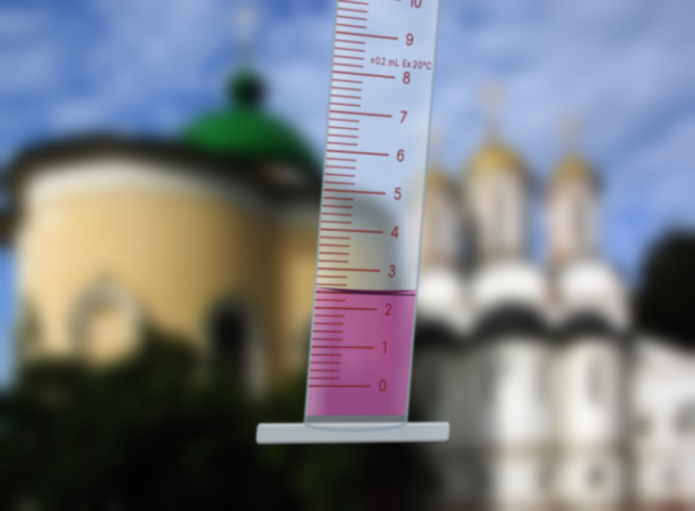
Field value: {"value": 2.4, "unit": "mL"}
